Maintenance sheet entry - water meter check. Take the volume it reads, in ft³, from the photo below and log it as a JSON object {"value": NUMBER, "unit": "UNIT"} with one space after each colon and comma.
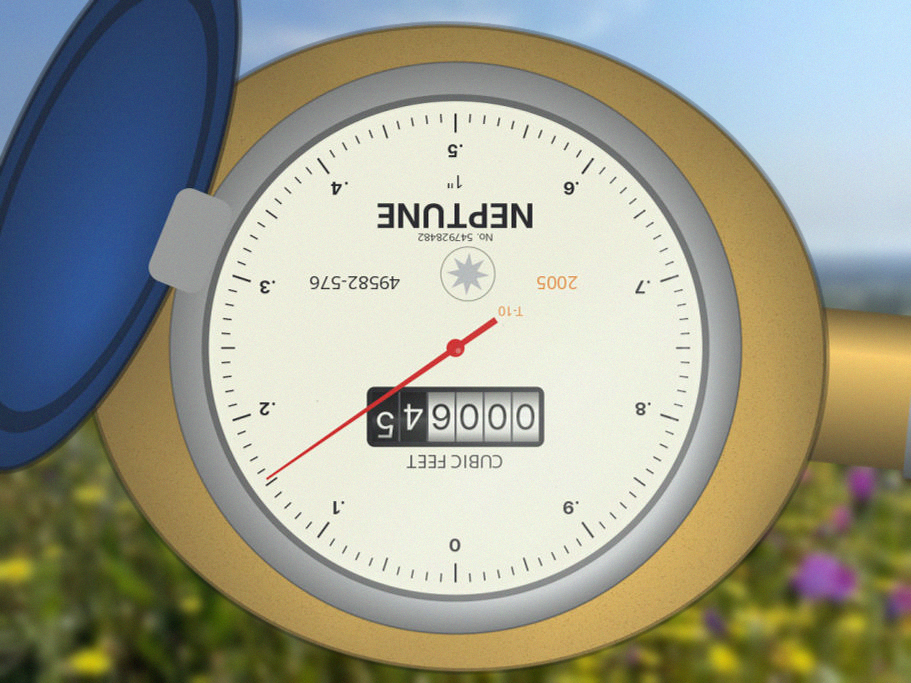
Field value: {"value": 645.15, "unit": "ft³"}
